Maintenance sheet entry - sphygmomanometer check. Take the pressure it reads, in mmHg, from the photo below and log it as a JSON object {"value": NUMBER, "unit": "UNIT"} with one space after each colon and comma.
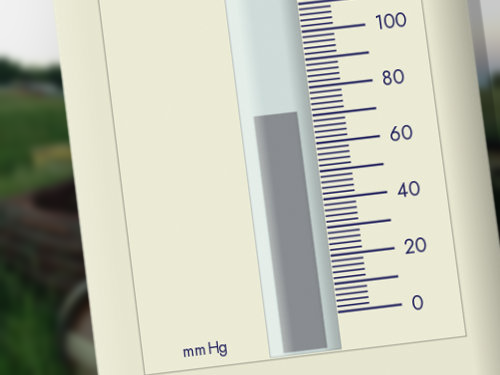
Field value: {"value": 72, "unit": "mmHg"}
